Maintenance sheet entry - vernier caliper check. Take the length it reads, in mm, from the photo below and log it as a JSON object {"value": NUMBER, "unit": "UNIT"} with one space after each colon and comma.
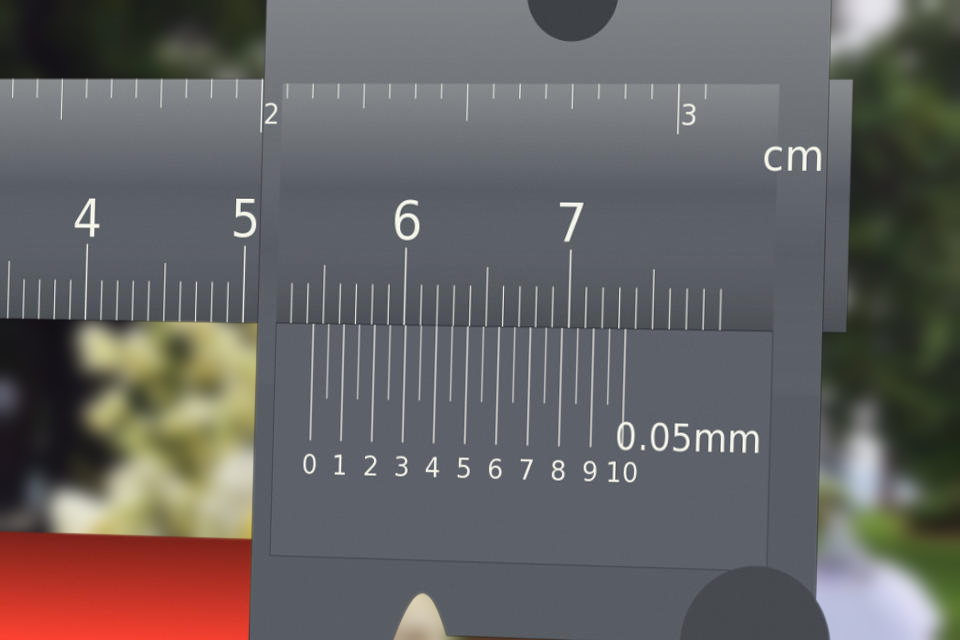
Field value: {"value": 54.4, "unit": "mm"}
